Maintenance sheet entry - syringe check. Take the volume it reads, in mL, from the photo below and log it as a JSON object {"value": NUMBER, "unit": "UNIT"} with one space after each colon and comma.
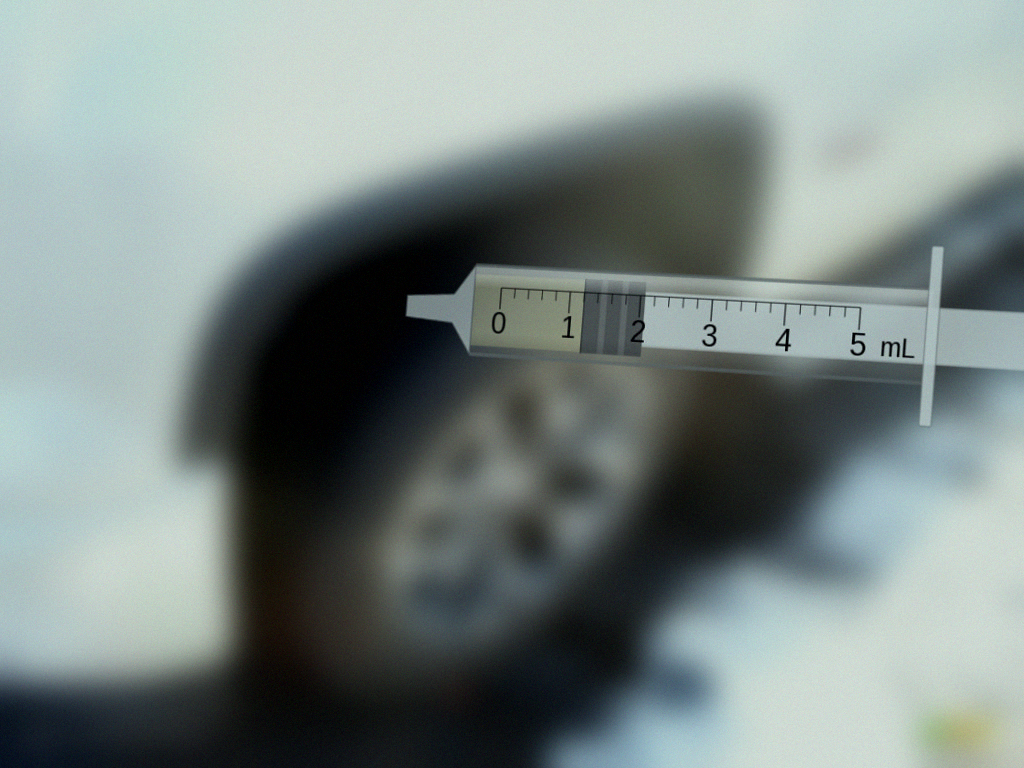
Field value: {"value": 1.2, "unit": "mL"}
